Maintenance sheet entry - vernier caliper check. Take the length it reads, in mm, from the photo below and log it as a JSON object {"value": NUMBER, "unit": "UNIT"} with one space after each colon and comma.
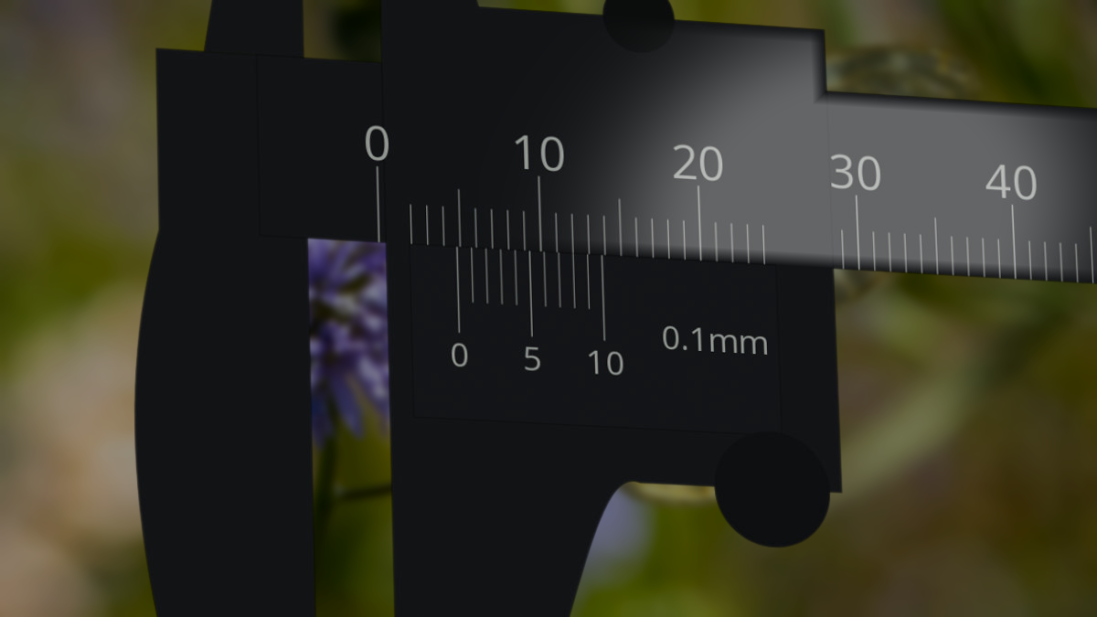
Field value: {"value": 4.8, "unit": "mm"}
